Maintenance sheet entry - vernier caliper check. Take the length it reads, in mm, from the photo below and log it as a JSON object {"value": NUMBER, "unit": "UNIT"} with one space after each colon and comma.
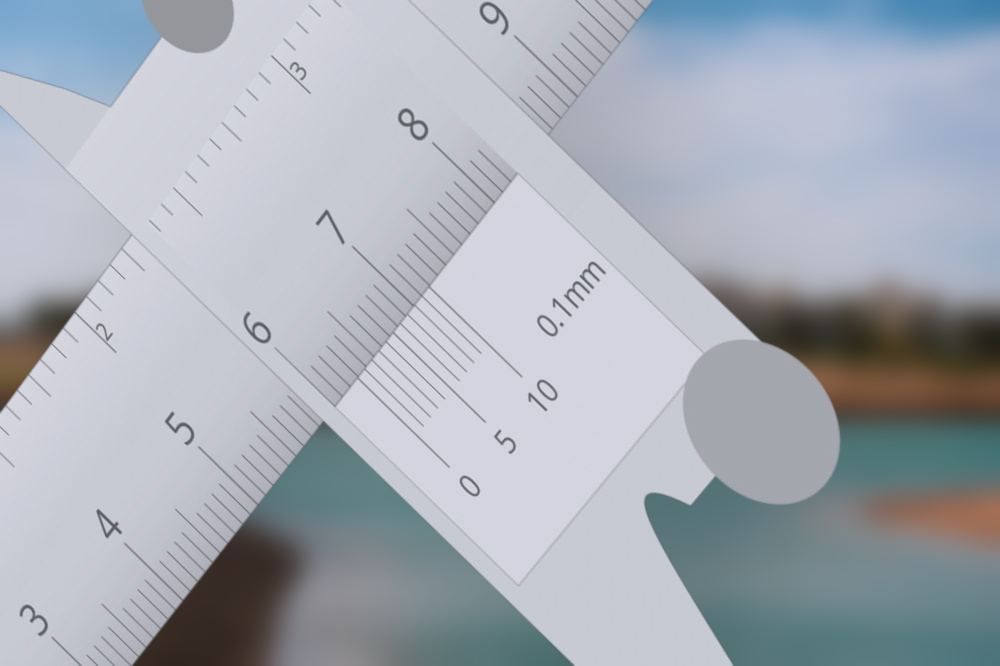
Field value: {"value": 62.9, "unit": "mm"}
